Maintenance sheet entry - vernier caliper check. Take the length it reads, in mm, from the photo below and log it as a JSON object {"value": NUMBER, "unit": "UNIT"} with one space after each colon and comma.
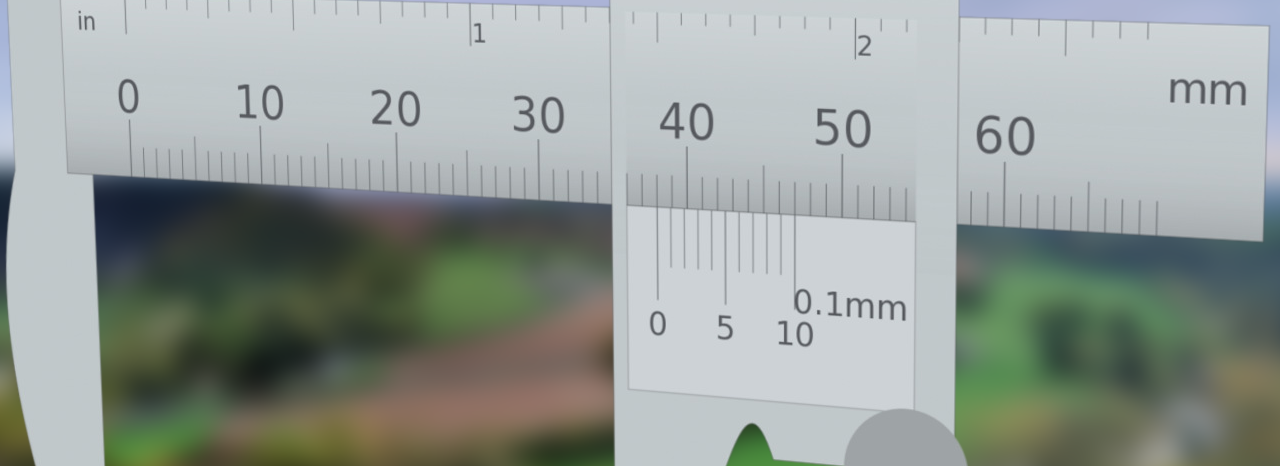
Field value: {"value": 38.0, "unit": "mm"}
